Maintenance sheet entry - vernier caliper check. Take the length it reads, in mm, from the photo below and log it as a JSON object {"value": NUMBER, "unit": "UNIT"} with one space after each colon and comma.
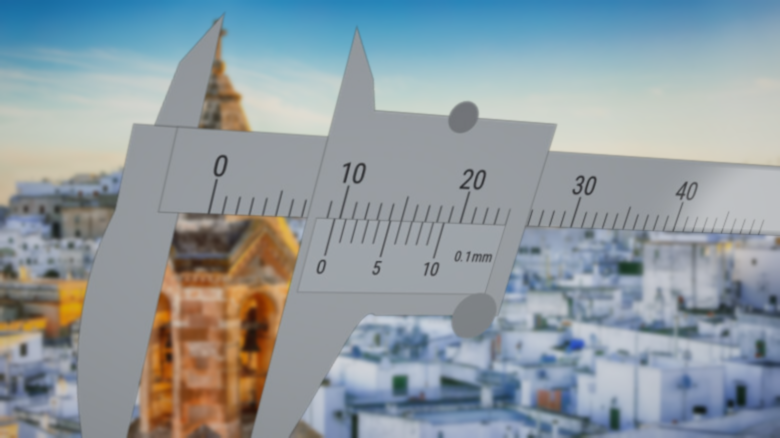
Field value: {"value": 9.6, "unit": "mm"}
